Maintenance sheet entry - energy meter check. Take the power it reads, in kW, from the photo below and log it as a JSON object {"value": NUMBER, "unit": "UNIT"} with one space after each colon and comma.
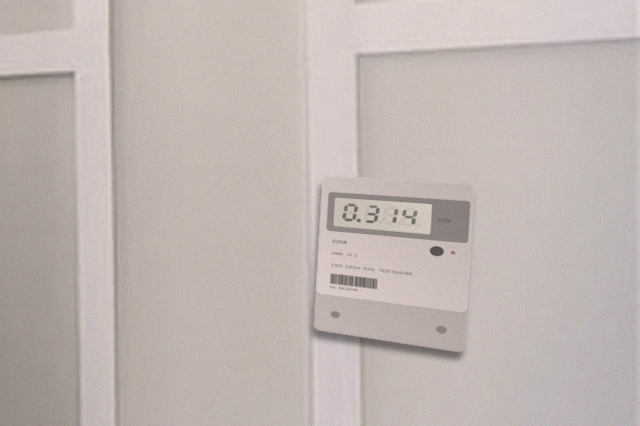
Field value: {"value": 0.314, "unit": "kW"}
